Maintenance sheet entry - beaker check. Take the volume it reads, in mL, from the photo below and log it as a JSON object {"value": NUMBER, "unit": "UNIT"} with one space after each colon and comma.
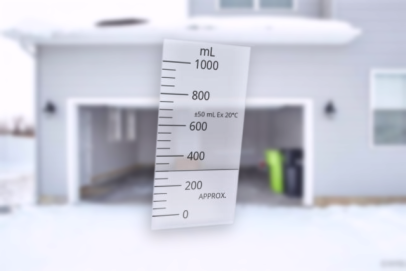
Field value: {"value": 300, "unit": "mL"}
